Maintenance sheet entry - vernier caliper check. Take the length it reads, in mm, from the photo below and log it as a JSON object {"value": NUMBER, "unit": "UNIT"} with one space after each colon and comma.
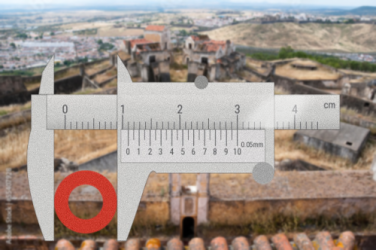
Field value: {"value": 11.0, "unit": "mm"}
